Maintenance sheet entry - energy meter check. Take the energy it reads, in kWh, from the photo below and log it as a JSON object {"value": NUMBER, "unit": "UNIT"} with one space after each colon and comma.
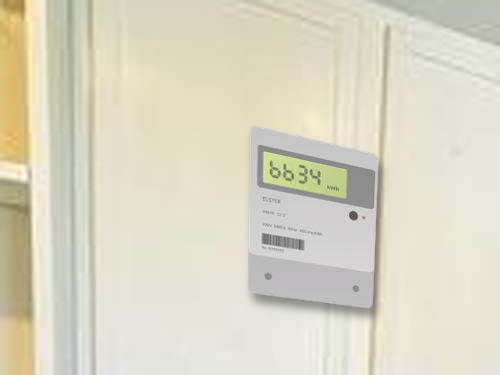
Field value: {"value": 6634, "unit": "kWh"}
